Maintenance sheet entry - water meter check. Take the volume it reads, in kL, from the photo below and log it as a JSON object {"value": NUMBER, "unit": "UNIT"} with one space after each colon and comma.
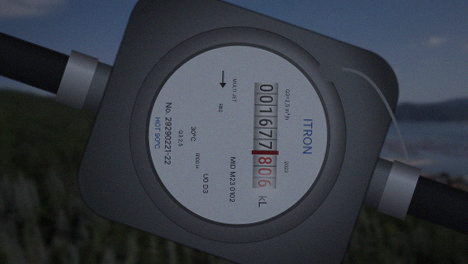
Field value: {"value": 1677.806, "unit": "kL"}
